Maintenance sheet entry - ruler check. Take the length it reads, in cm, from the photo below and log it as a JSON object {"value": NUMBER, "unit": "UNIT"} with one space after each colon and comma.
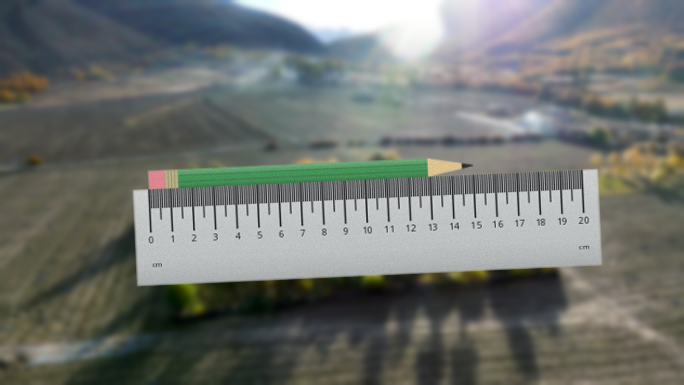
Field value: {"value": 15, "unit": "cm"}
